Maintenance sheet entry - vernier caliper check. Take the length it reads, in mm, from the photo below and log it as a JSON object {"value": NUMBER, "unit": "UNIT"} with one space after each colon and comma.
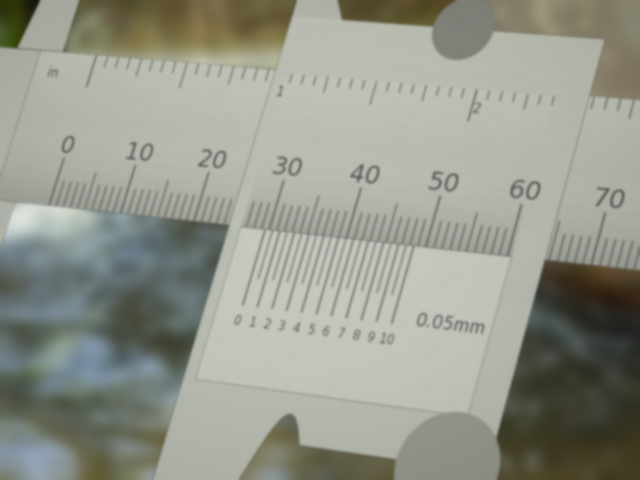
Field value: {"value": 29.5, "unit": "mm"}
